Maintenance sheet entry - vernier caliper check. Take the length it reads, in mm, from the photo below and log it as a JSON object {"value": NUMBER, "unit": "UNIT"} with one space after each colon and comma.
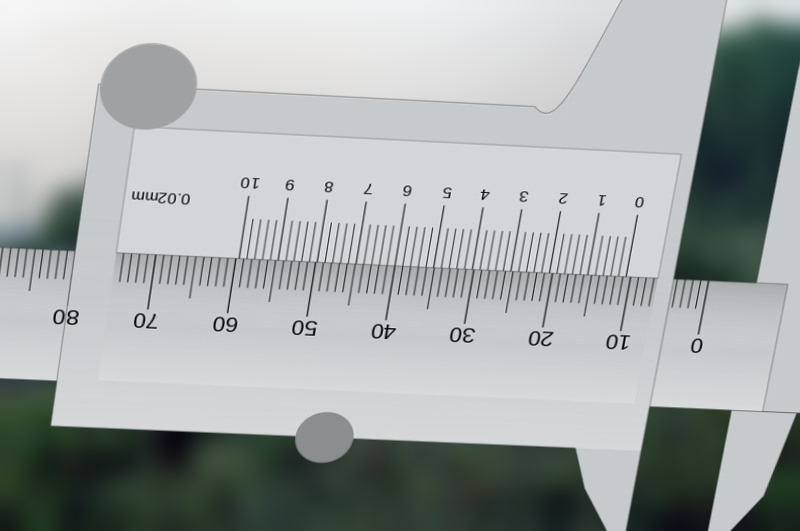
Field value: {"value": 10.6, "unit": "mm"}
